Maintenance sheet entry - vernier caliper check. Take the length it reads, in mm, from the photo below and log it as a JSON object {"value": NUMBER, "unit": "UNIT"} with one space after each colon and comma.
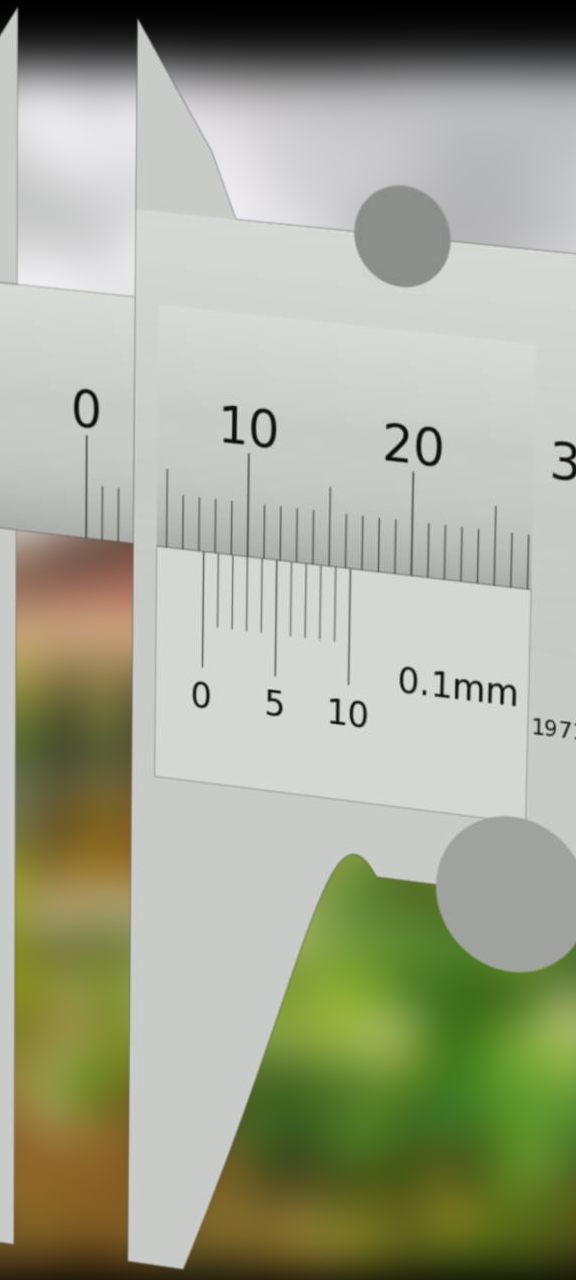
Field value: {"value": 7.3, "unit": "mm"}
